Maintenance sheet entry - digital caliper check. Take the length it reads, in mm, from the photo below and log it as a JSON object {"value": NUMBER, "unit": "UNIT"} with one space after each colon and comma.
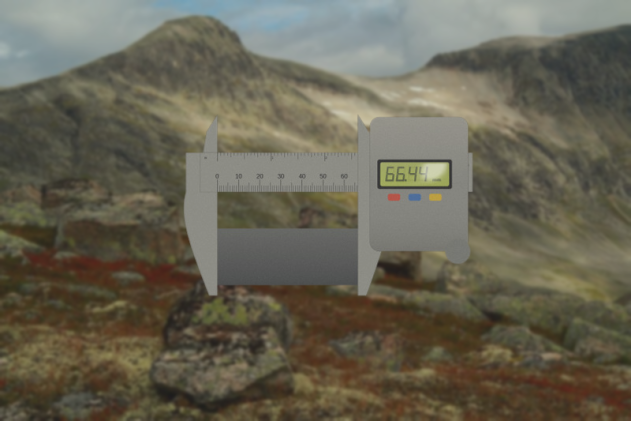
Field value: {"value": 66.44, "unit": "mm"}
